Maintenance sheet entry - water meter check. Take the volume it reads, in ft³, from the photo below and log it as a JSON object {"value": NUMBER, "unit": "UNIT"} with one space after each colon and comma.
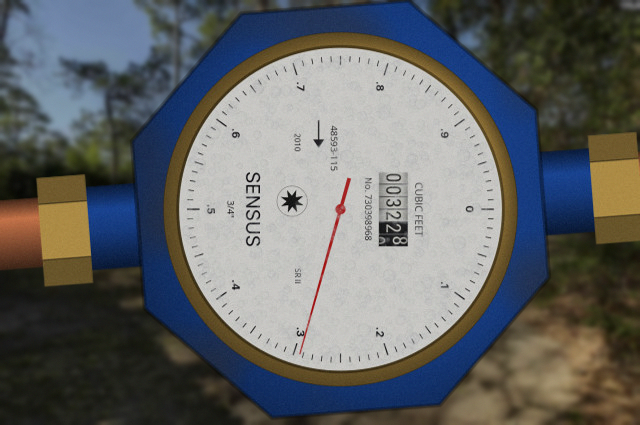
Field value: {"value": 3228.29, "unit": "ft³"}
